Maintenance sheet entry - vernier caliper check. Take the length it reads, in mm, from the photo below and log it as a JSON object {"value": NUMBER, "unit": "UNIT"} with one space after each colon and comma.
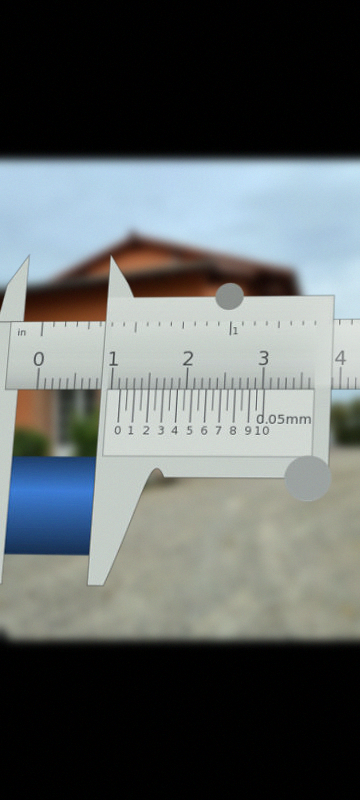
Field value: {"value": 11.2, "unit": "mm"}
